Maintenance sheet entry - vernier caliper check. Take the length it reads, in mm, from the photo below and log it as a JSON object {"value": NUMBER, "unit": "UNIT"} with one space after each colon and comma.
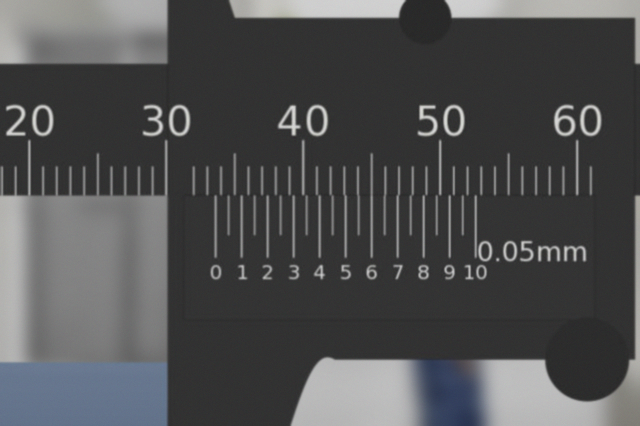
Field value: {"value": 33.6, "unit": "mm"}
